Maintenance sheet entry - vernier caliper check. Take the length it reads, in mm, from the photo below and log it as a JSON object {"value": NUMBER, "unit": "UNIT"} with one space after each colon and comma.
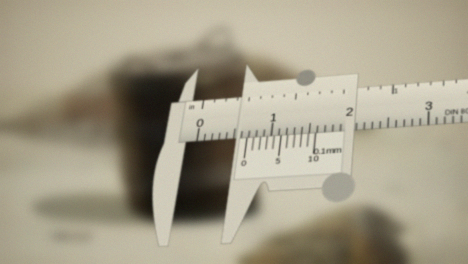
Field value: {"value": 6.8, "unit": "mm"}
